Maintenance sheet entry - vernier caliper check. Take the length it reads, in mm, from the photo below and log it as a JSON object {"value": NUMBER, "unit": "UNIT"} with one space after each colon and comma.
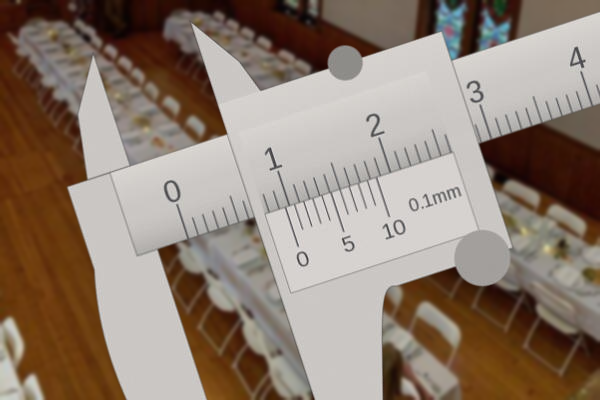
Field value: {"value": 9.6, "unit": "mm"}
